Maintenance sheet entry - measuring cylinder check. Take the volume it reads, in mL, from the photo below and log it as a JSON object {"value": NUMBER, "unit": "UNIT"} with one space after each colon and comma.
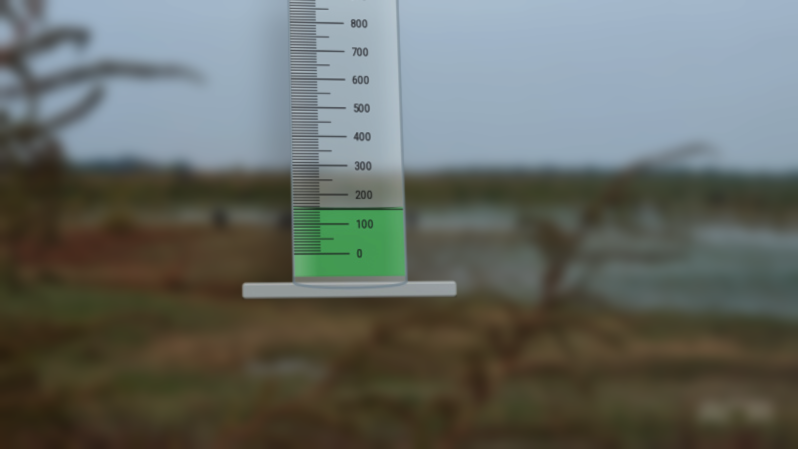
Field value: {"value": 150, "unit": "mL"}
